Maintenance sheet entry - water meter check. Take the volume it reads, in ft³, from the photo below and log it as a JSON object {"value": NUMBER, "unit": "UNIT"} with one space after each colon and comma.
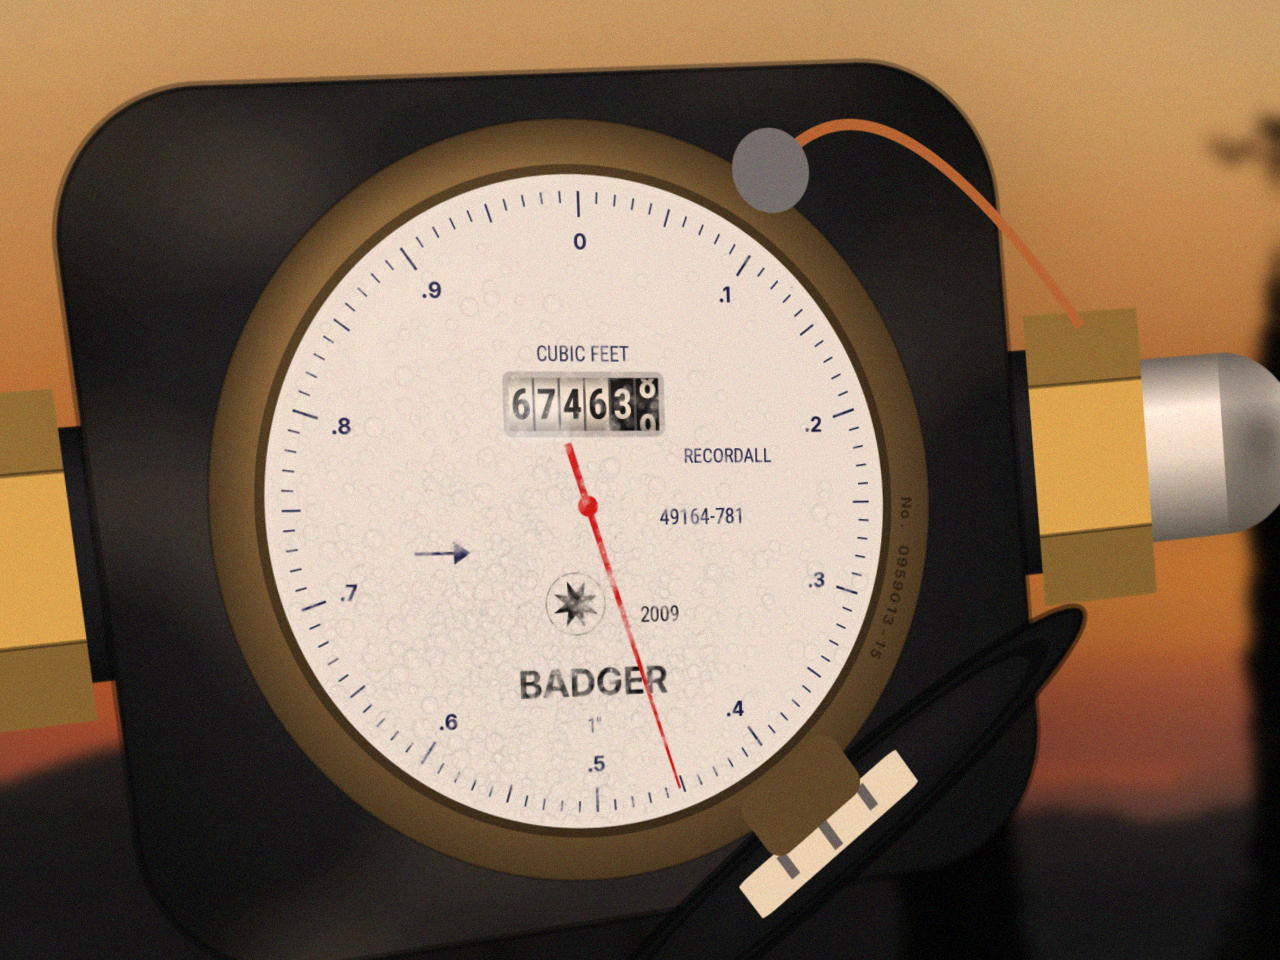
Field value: {"value": 674638.45, "unit": "ft³"}
